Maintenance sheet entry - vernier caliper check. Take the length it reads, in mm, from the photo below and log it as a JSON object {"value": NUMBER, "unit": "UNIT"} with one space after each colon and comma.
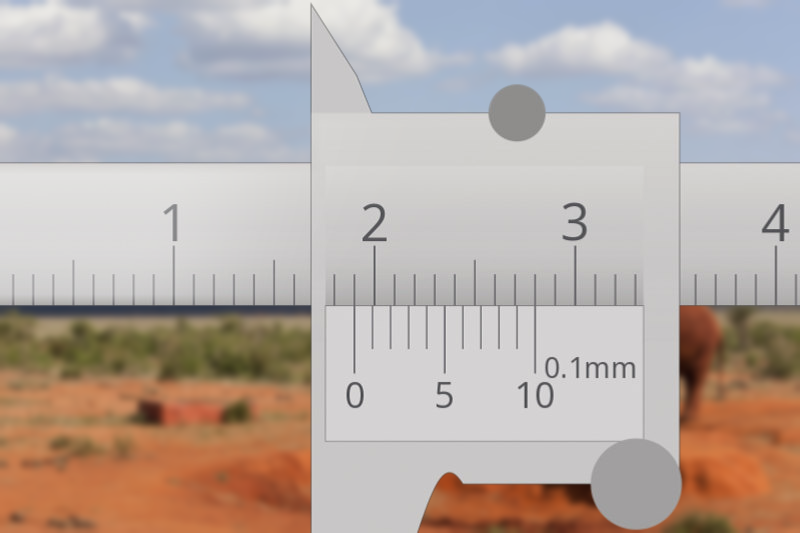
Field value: {"value": 19.0, "unit": "mm"}
